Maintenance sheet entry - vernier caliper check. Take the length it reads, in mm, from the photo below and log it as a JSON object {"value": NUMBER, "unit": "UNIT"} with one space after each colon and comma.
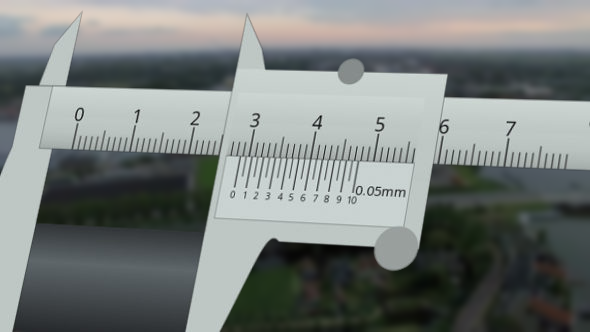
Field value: {"value": 28.6, "unit": "mm"}
